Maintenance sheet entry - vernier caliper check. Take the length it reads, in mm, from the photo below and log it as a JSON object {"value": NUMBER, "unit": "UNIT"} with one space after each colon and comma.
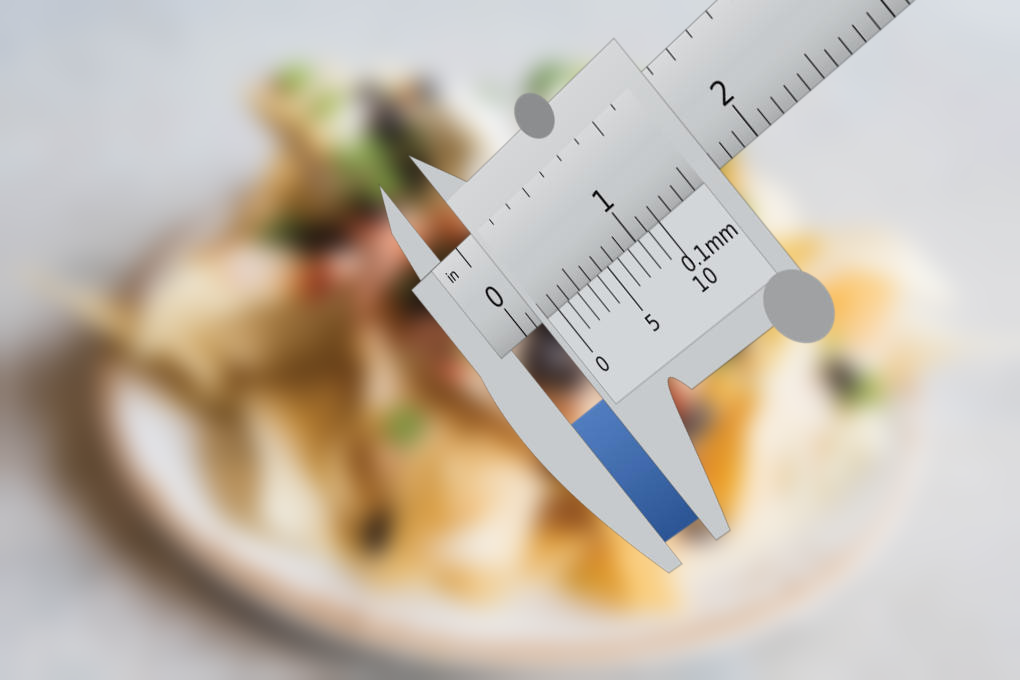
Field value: {"value": 3.0, "unit": "mm"}
